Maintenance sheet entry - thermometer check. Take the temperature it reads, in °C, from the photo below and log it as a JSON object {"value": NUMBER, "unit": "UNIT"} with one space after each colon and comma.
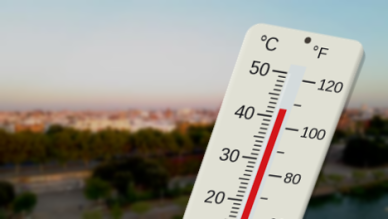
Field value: {"value": 42, "unit": "°C"}
